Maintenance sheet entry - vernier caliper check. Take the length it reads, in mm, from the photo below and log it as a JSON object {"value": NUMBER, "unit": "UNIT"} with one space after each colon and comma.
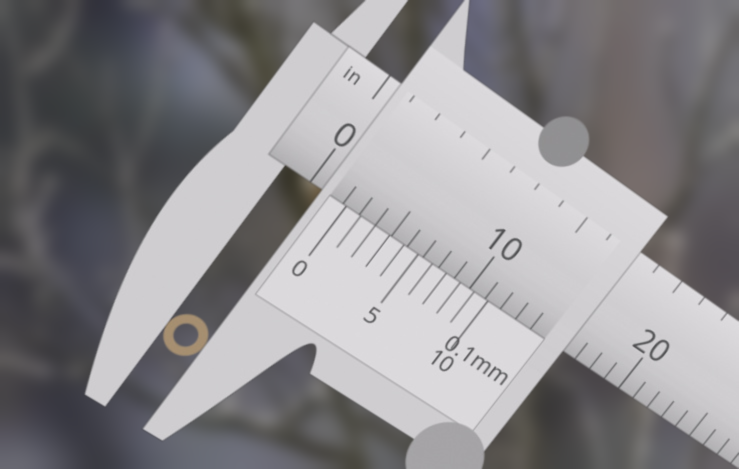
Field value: {"value": 2.2, "unit": "mm"}
